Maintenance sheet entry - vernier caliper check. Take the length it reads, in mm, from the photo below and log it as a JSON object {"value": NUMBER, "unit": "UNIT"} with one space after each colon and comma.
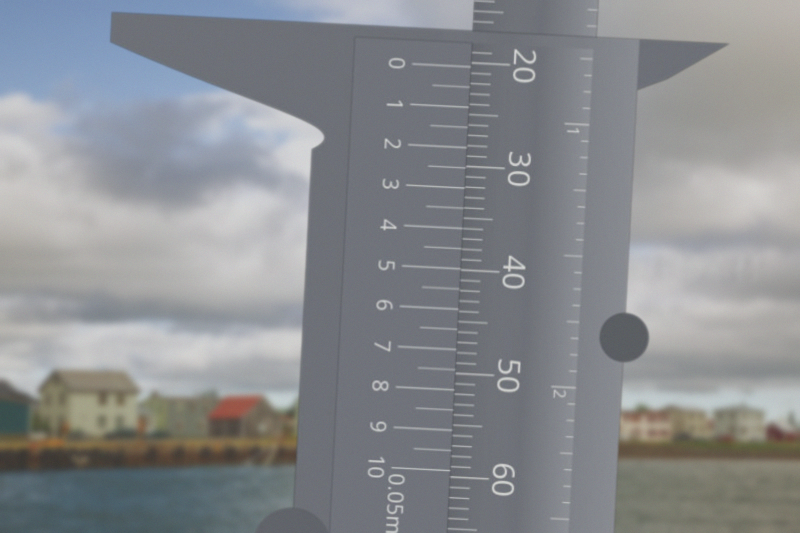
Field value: {"value": 20.4, "unit": "mm"}
